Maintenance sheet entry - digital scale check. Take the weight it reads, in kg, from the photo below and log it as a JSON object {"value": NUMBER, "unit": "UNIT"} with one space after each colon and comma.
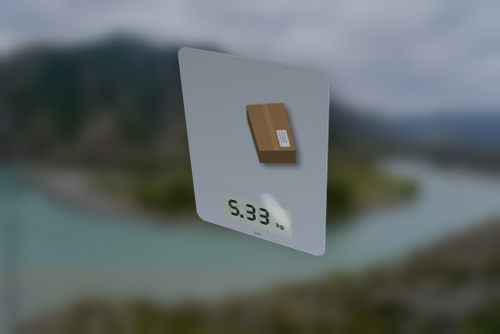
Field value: {"value": 5.33, "unit": "kg"}
